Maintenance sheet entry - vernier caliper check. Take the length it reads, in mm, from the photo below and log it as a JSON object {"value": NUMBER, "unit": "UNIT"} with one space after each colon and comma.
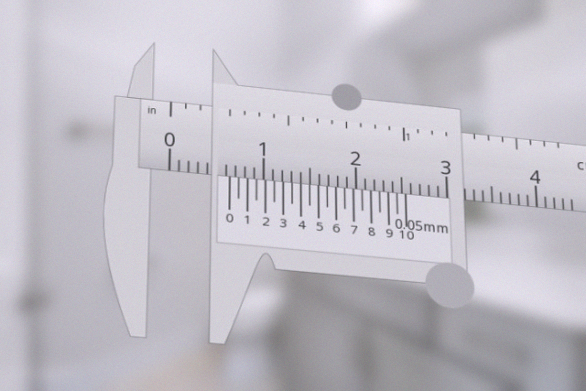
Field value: {"value": 6.4, "unit": "mm"}
